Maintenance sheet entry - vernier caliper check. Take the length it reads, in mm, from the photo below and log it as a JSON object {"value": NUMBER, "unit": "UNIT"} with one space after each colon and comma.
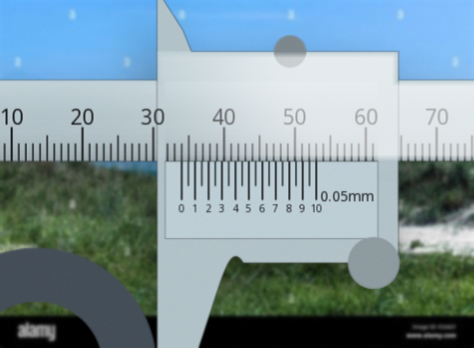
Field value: {"value": 34.0, "unit": "mm"}
